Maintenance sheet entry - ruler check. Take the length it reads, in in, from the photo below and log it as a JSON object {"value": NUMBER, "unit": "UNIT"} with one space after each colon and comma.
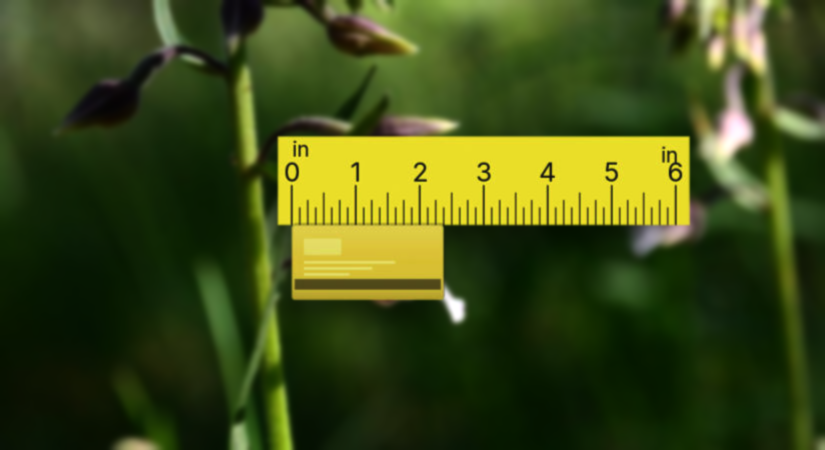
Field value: {"value": 2.375, "unit": "in"}
